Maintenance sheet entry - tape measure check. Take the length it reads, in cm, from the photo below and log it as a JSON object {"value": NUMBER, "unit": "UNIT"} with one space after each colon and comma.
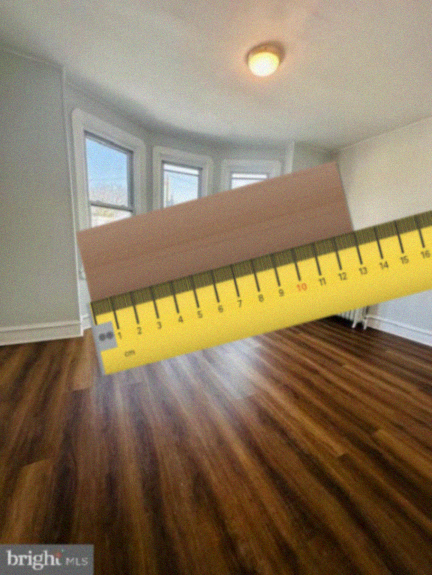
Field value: {"value": 13, "unit": "cm"}
